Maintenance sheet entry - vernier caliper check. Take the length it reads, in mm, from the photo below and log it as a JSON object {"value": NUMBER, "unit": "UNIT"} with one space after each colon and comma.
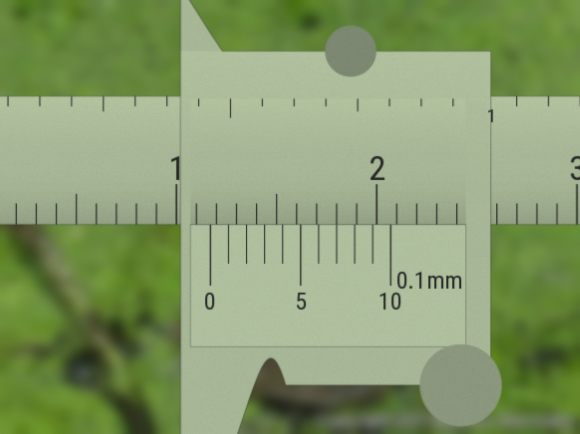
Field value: {"value": 11.7, "unit": "mm"}
